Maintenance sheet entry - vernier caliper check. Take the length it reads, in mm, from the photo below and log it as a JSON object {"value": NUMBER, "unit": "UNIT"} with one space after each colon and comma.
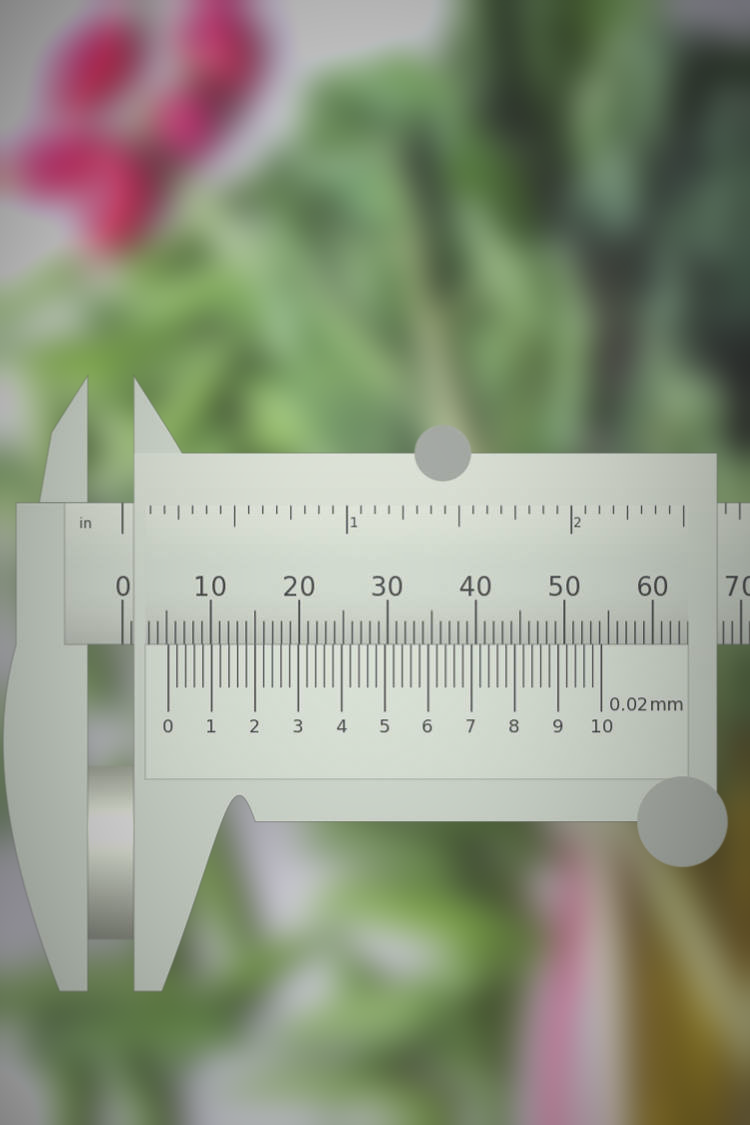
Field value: {"value": 5.2, "unit": "mm"}
